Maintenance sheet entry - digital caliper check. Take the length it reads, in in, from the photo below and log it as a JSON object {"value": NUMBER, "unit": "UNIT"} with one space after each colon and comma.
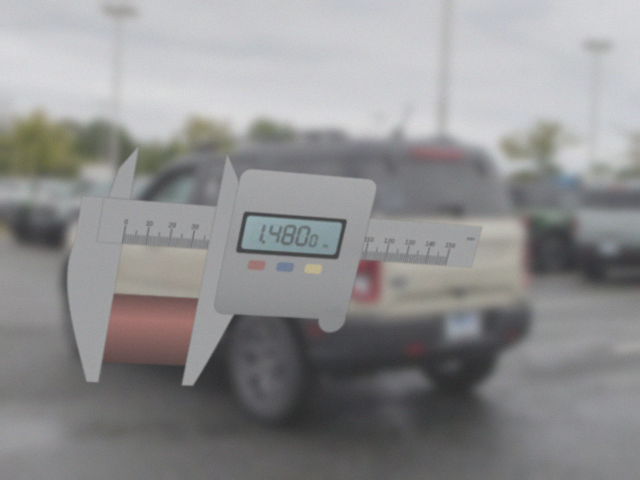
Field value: {"value": 1.4800, "unit": "in"}
